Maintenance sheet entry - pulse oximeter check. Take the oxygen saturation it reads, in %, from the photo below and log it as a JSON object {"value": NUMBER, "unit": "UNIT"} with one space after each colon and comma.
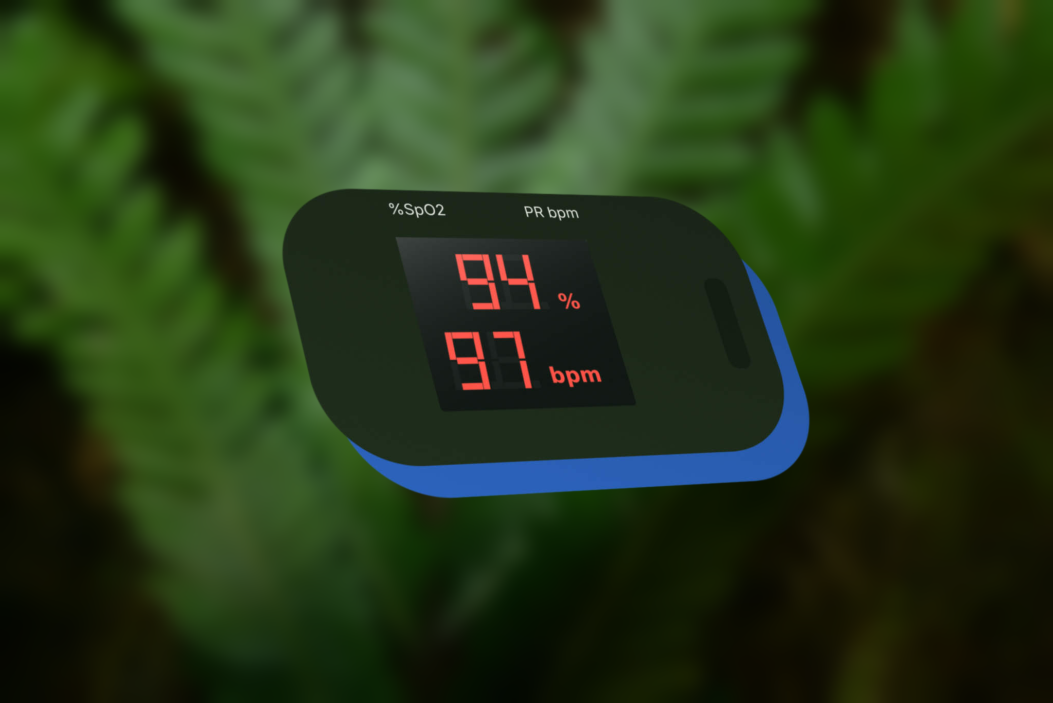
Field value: {"value": 94, "unit": "%"}
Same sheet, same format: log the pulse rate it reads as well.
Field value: {"value": 97, "unit": "bpm"}
